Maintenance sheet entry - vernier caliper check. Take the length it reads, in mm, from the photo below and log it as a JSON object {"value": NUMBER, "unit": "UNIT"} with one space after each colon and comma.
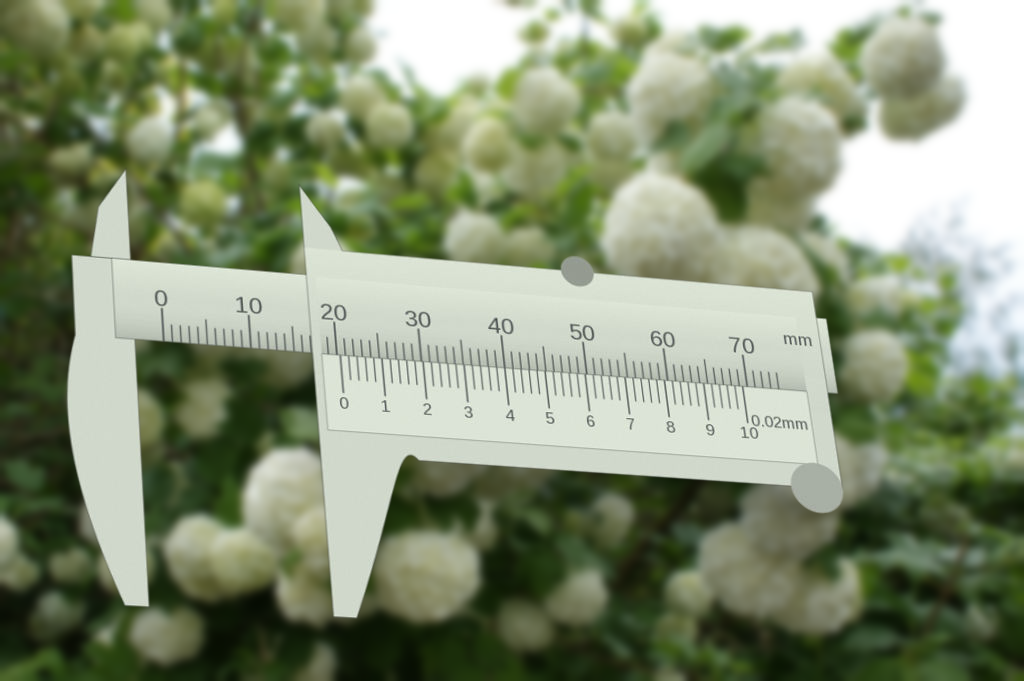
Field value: {"value": 20.4, "unit": "mm"}
